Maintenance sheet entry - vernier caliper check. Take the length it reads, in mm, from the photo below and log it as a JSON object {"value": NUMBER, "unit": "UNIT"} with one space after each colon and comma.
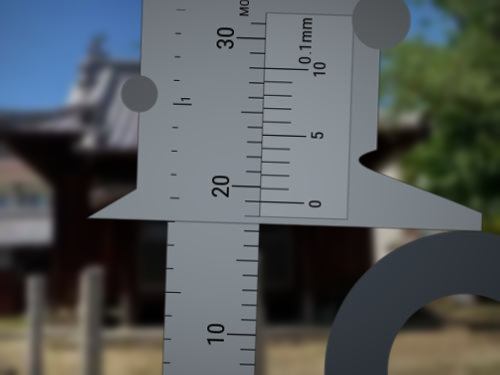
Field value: {"value": 19.0, "unit": "mm"}
